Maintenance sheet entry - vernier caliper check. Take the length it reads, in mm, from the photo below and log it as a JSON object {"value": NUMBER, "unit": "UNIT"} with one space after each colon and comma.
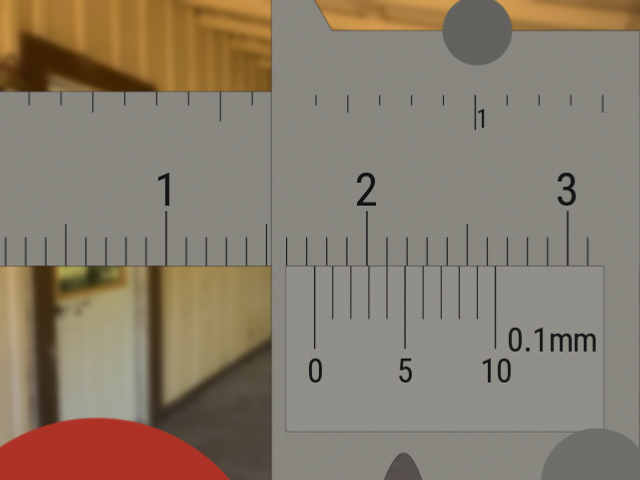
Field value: {"value": 17.4, "unit": "mm"}
